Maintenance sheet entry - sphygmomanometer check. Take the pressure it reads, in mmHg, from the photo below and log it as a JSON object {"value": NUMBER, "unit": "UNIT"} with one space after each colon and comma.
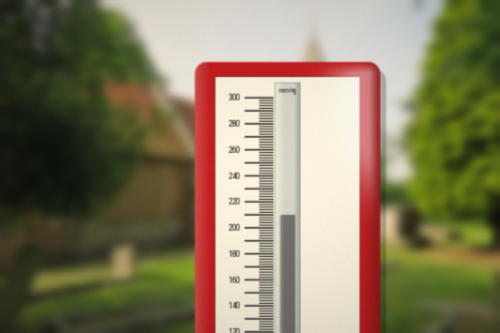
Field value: {"value": 210, "unit": "mmHg"}
